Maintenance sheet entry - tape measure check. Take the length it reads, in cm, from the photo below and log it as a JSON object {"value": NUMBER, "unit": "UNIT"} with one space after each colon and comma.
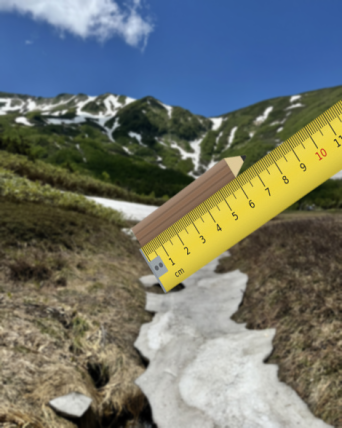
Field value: {"value": 7, "unit": "cm"}
